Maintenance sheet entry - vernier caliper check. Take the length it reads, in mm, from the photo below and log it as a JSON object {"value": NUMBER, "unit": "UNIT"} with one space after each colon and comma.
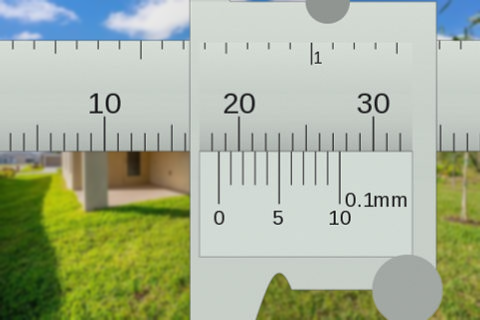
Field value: {"value": 18.5, "unit": "mm"}
